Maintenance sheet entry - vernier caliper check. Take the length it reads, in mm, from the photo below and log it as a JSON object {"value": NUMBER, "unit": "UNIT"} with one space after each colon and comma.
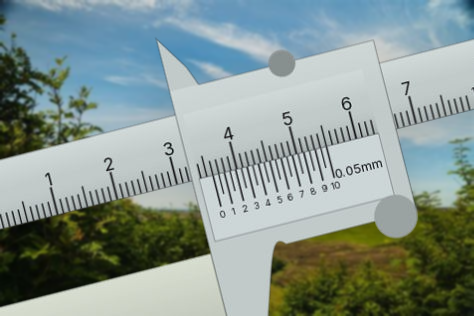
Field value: {"value": 36.0, "unit": "mm"}
